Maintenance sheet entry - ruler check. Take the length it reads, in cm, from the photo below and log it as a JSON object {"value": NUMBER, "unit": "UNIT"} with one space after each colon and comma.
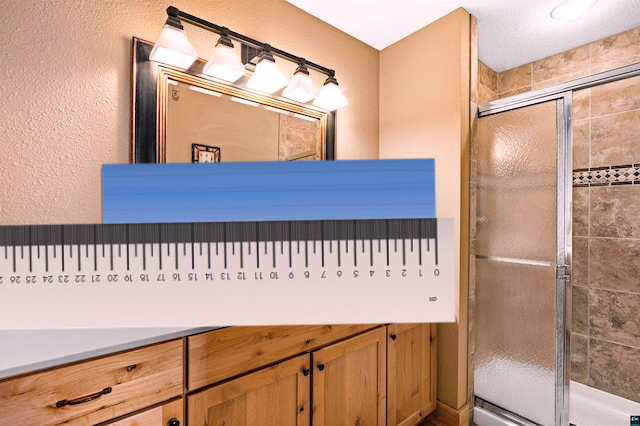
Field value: {"value": 20.5, "unit": "cm"}
